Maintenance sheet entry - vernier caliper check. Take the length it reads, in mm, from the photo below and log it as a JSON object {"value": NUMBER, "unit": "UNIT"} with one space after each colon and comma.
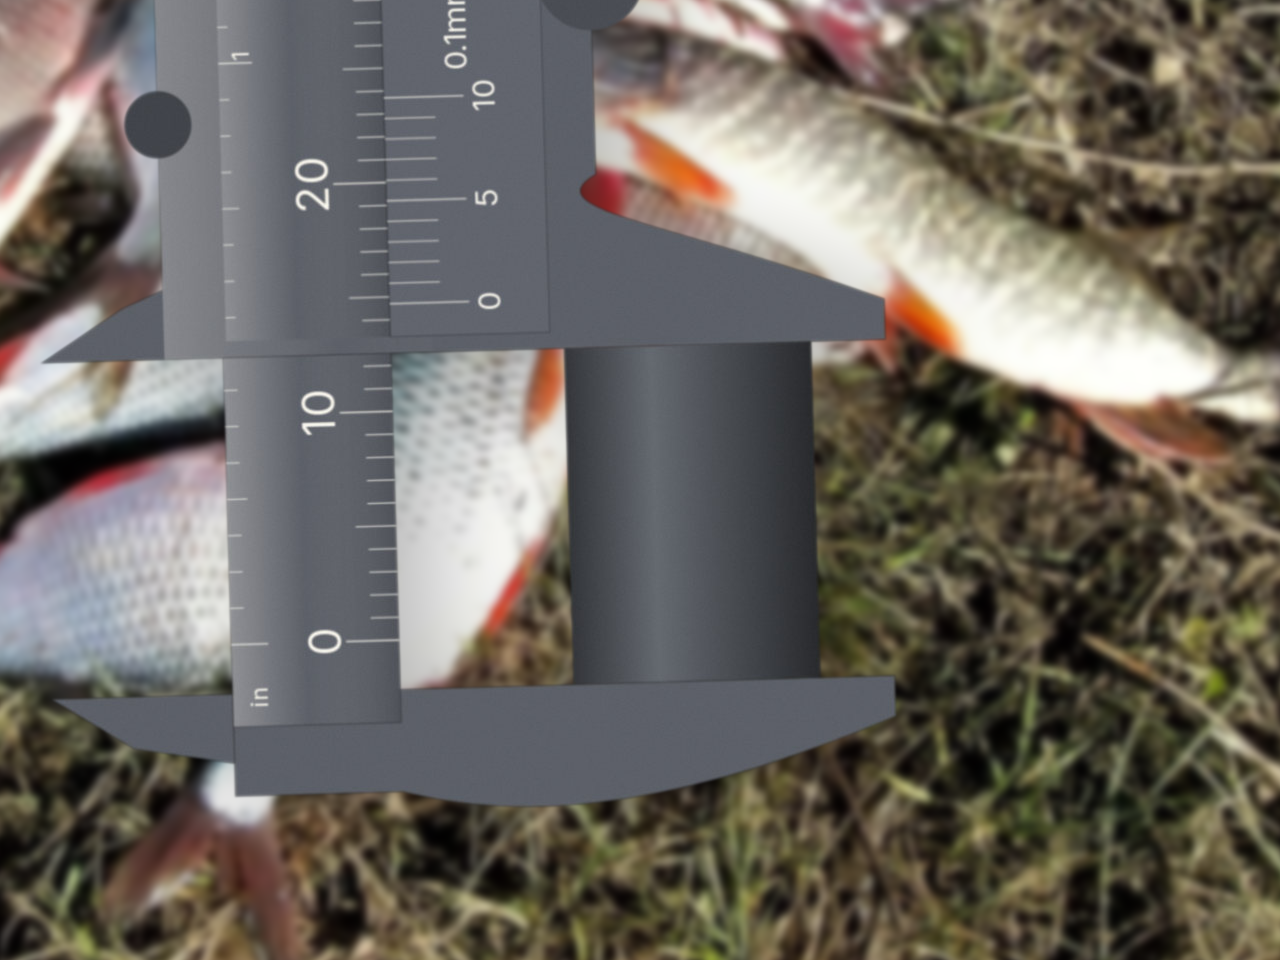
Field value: {"value": 14.7, "unit": "mm"}
